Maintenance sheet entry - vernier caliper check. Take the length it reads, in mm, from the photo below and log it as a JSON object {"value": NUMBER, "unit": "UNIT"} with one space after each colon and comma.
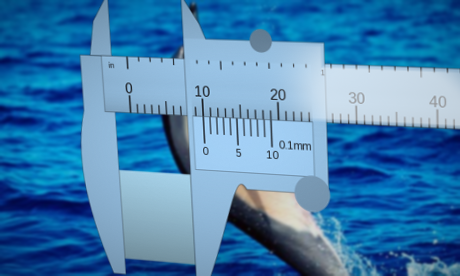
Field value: {"value": 10.0, "unit": "mm"}
